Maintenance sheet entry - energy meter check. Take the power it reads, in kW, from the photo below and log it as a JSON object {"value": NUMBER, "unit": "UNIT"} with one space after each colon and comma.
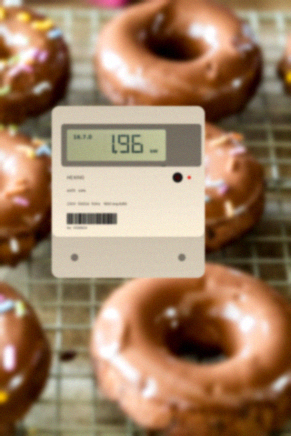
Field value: {"value": 1.96, "unit": "kW"}
